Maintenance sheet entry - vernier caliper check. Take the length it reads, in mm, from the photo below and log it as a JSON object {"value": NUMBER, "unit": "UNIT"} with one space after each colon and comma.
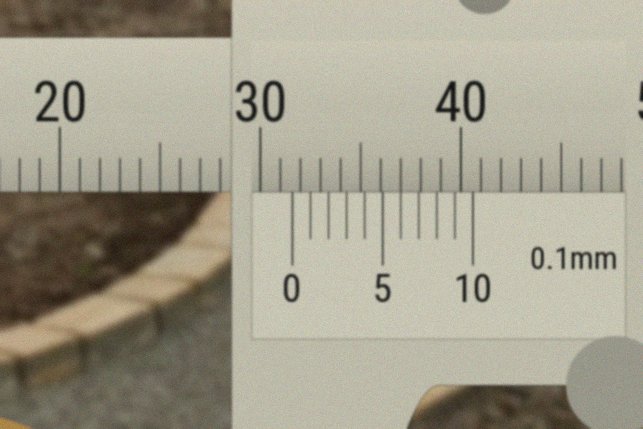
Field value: {"value": 31.6, "unit": "mm"}
